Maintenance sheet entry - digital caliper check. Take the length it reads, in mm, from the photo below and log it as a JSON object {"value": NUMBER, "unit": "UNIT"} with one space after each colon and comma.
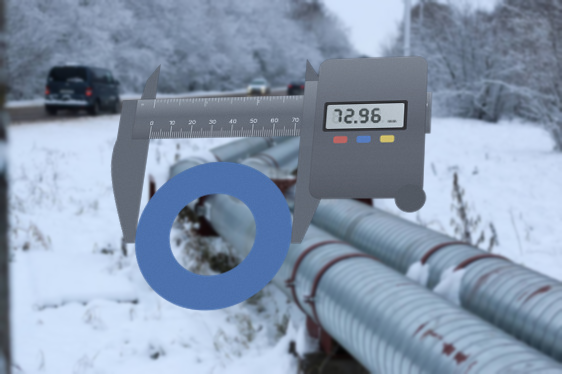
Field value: {"value": 72.96, "unit": "mm"}
